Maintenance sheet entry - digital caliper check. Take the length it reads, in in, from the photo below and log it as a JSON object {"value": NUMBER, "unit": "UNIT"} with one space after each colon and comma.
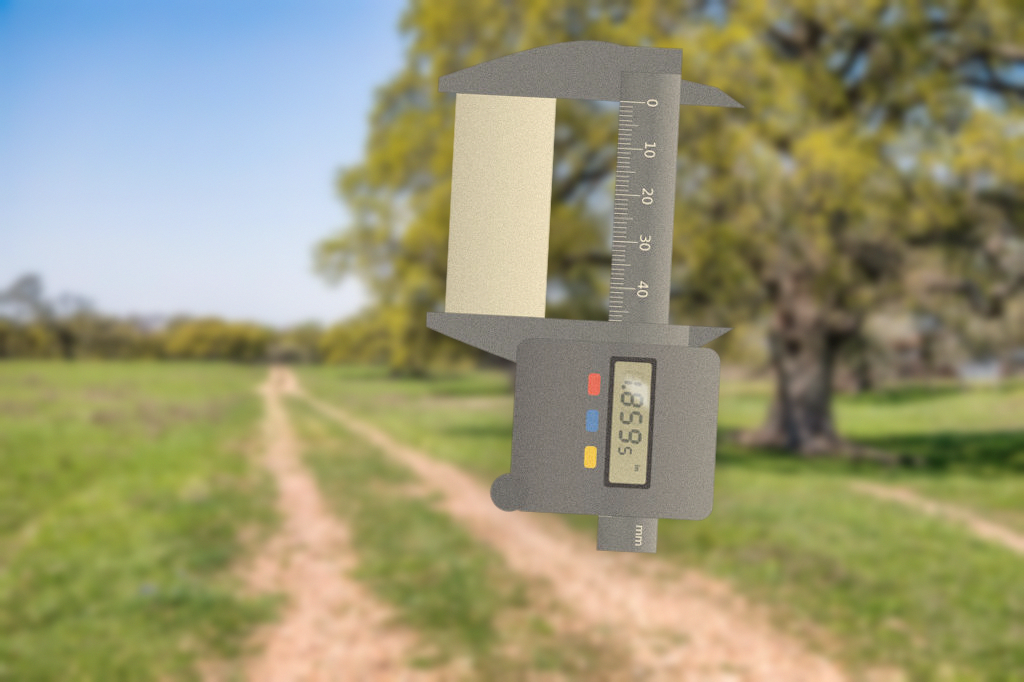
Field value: {"value": 1.8595, "unit": "in"}
